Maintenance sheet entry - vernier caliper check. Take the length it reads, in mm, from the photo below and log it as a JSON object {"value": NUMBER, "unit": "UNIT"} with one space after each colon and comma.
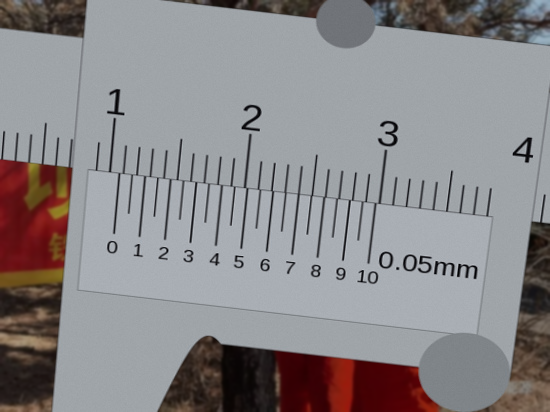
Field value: {"value": 10.7, "unit": "mm"}
